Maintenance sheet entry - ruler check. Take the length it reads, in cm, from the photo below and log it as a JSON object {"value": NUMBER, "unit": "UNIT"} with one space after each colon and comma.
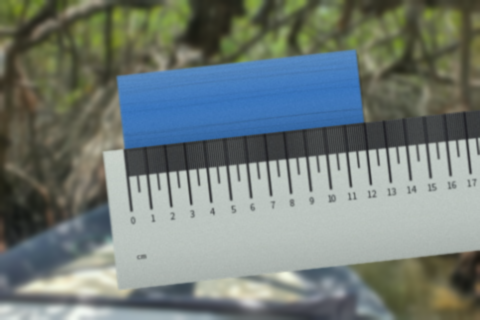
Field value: {"value": 12, "unit": "cm"}
